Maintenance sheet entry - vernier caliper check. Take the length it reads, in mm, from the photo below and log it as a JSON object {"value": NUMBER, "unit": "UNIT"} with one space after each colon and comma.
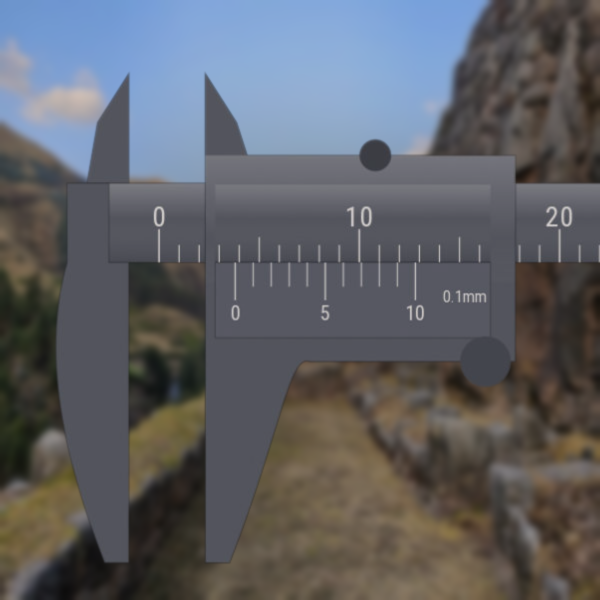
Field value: {"value": 3.8, "unit": "mm"}
